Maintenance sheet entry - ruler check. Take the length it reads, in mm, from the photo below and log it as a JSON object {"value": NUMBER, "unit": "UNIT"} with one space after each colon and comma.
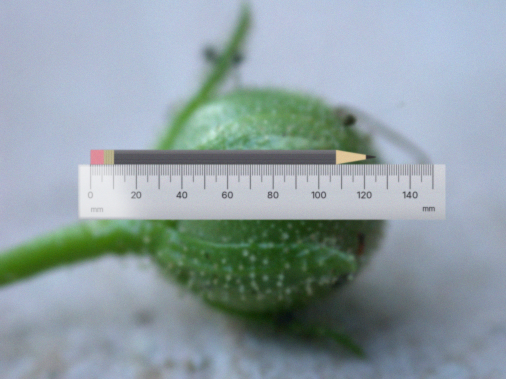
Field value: {"value": 125, "unit": "mm"}
